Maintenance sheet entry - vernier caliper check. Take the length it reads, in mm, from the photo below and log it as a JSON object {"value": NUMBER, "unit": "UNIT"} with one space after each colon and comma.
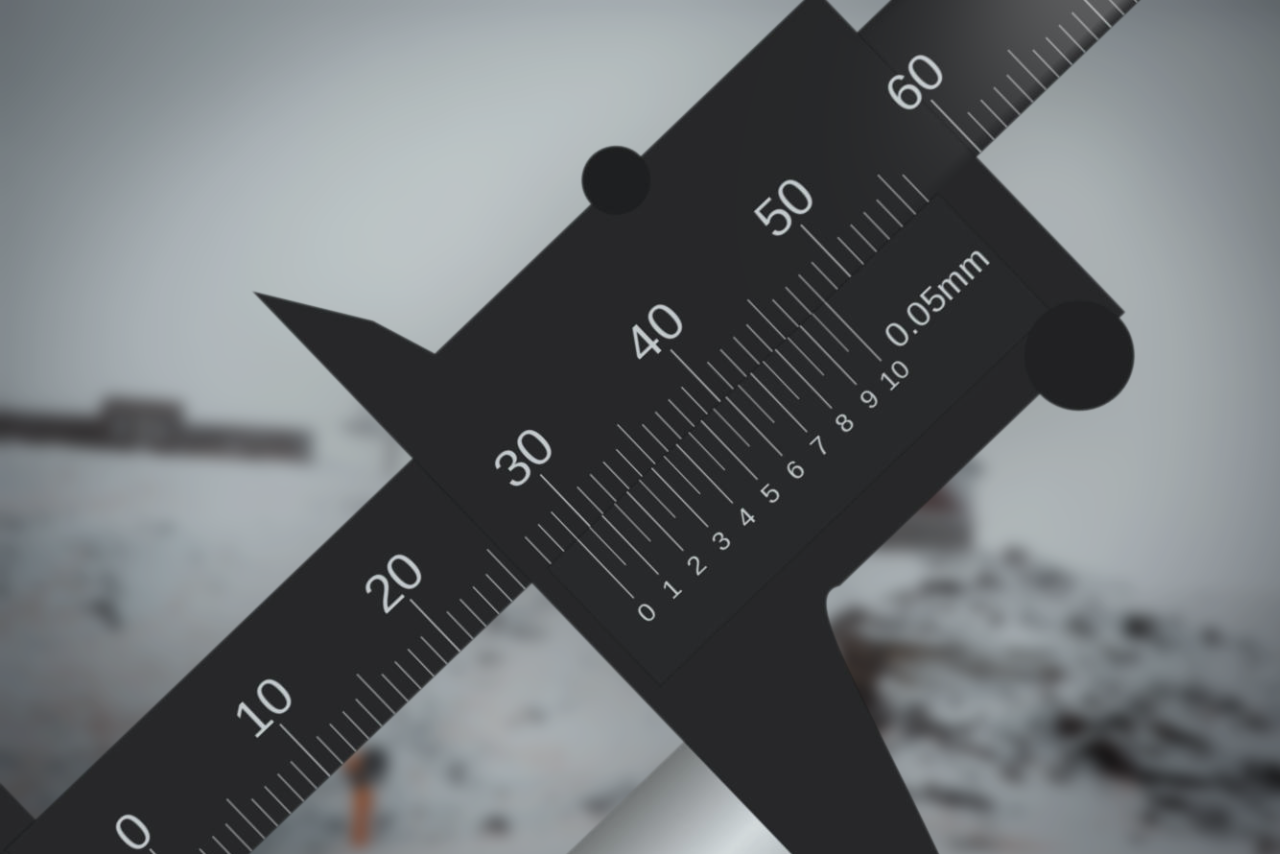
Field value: {"value": 29.0, "unit": "mm"}
